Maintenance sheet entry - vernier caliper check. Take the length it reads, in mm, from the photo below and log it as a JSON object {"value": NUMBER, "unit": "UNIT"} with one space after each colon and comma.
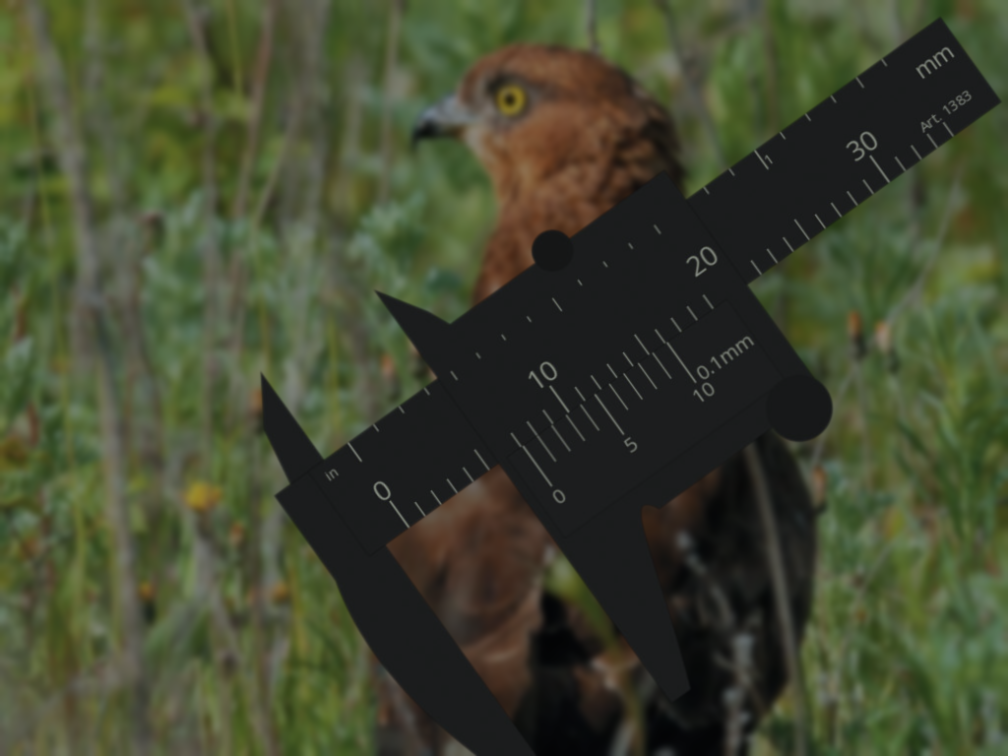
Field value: {"value": 7.1, "unit": "mm"}
